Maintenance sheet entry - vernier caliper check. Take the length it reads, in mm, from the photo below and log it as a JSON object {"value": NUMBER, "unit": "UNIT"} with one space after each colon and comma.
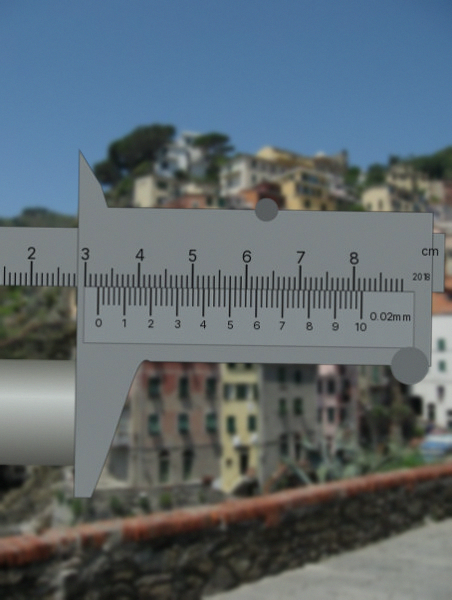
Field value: {"value": 32.5, "unit": "mm"}
